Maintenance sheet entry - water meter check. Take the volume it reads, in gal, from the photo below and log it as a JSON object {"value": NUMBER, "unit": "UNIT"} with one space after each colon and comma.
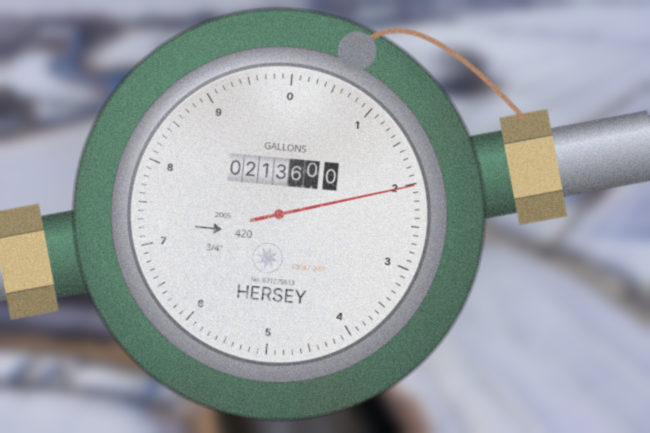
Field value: {"value": 213602.0, "unit": "gal"}
